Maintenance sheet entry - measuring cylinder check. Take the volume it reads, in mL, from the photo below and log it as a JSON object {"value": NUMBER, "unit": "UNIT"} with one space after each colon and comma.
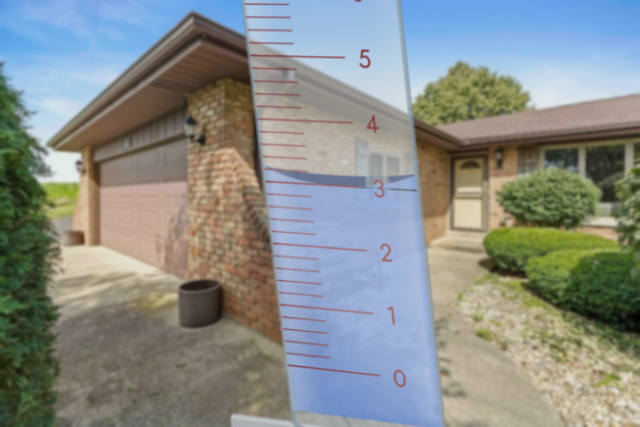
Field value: {"value": 3, "unit": "mL"}
